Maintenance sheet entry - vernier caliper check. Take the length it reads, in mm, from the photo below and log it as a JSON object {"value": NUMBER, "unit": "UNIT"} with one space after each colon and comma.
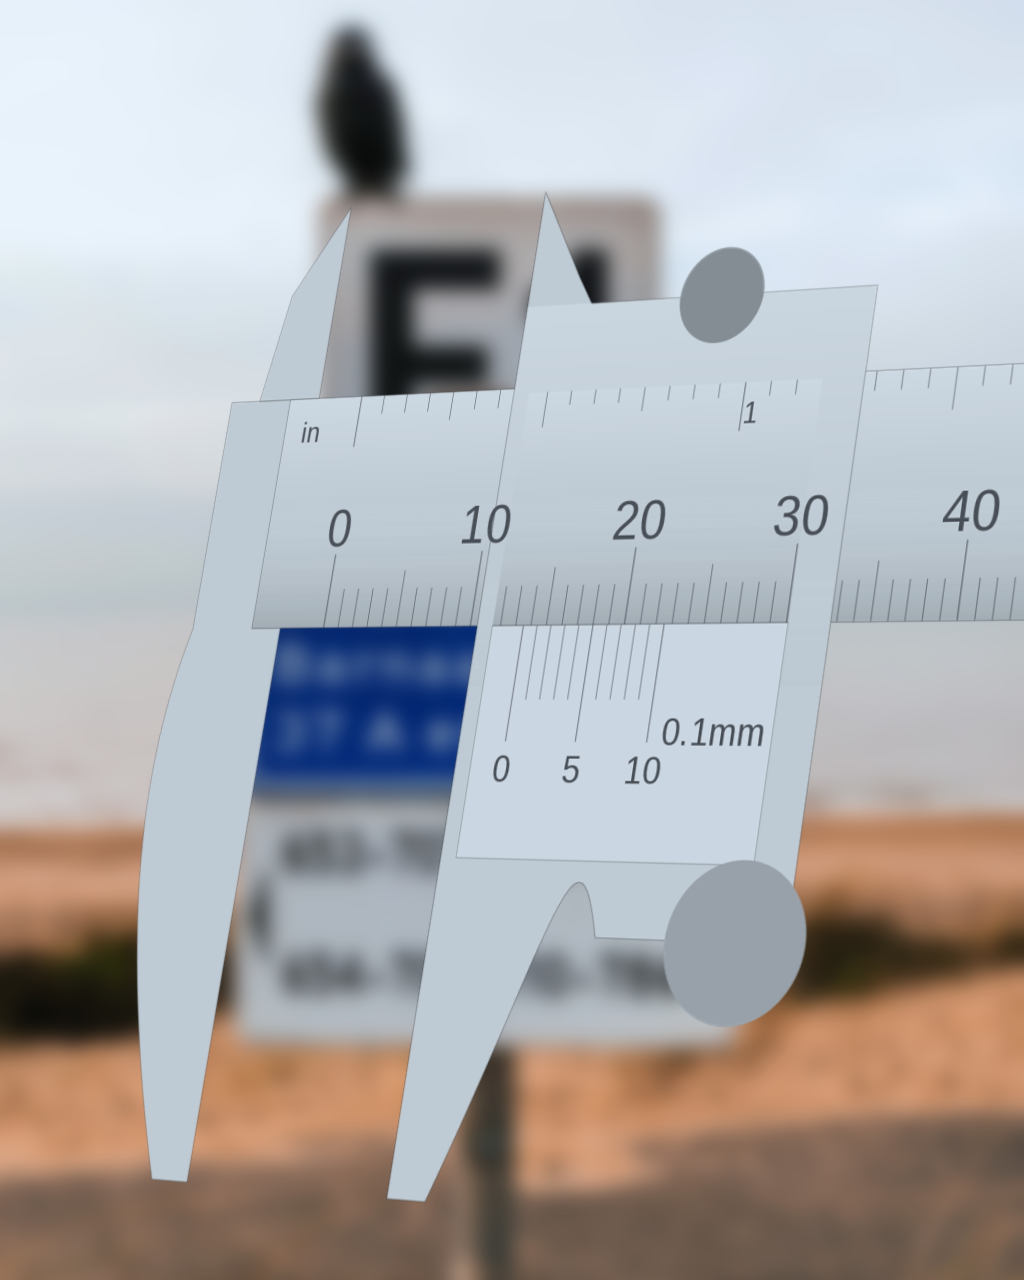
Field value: {"value": 13.5, "unit": "mm"}
